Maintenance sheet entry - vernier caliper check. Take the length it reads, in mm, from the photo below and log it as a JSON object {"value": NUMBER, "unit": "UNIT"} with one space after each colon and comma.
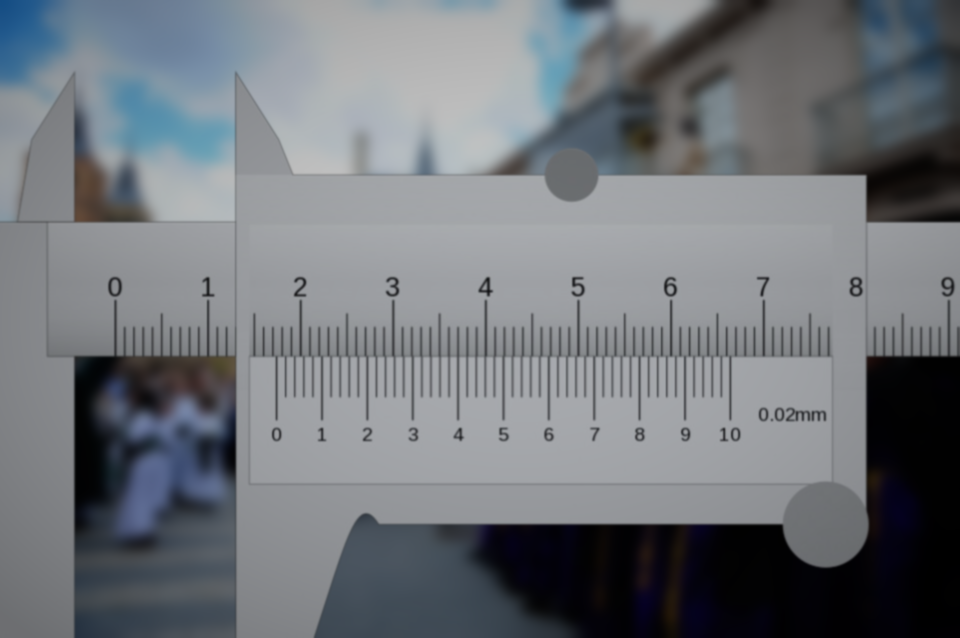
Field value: {"value": 17.4, "unit": "mm"}
